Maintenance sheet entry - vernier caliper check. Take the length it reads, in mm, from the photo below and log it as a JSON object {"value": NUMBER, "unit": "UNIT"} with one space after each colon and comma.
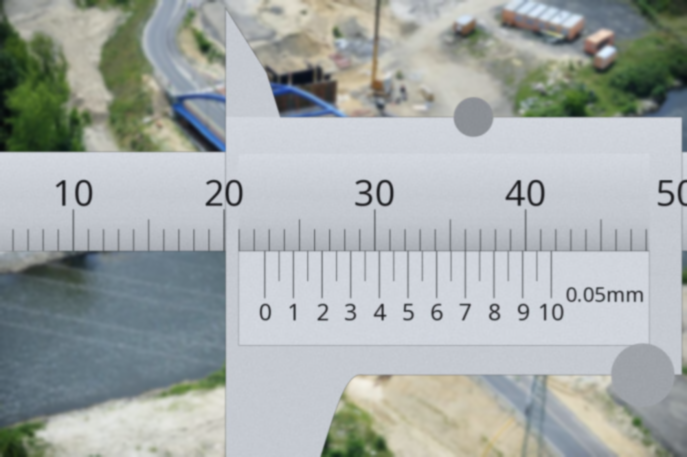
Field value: {"value": 22.7, "unit": "mm"}
